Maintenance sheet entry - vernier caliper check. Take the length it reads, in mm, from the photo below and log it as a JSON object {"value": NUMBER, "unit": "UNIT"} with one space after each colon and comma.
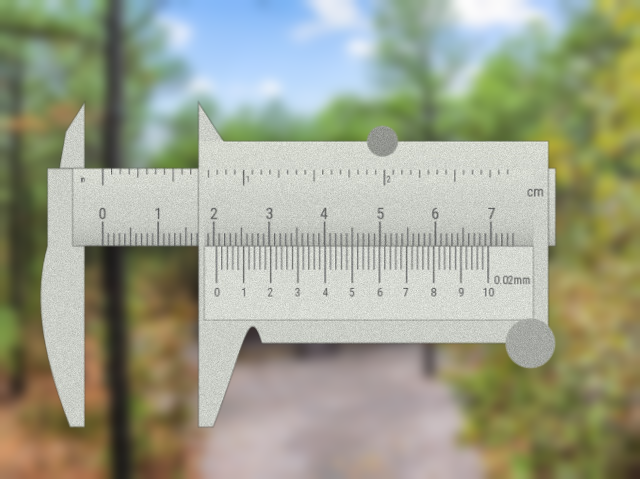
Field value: {"value": 20.5, "unit": "mm"}
